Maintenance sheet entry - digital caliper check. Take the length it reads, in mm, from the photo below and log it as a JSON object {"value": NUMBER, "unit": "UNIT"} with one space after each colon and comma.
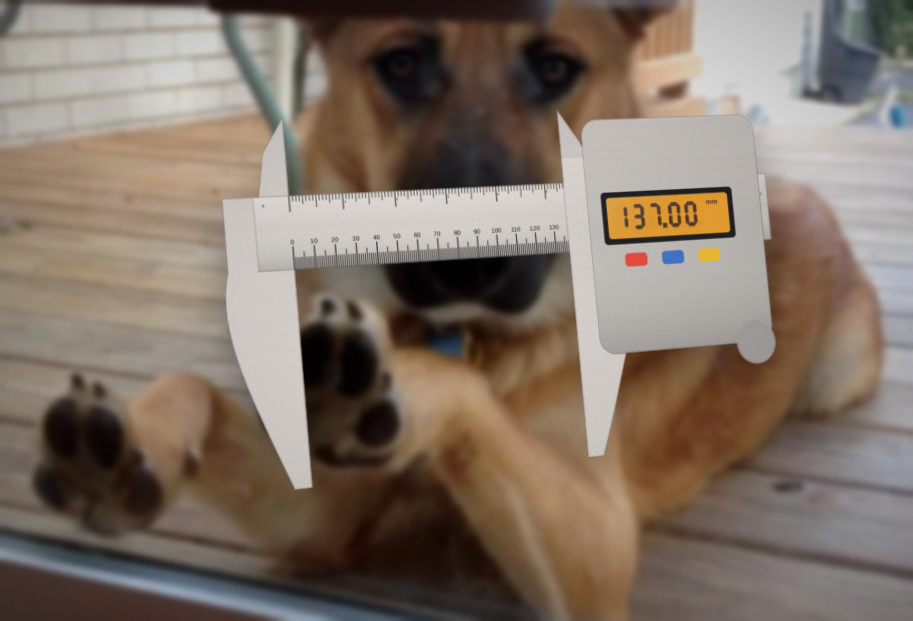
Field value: {"value": 137.00, "unit": "mm"}
